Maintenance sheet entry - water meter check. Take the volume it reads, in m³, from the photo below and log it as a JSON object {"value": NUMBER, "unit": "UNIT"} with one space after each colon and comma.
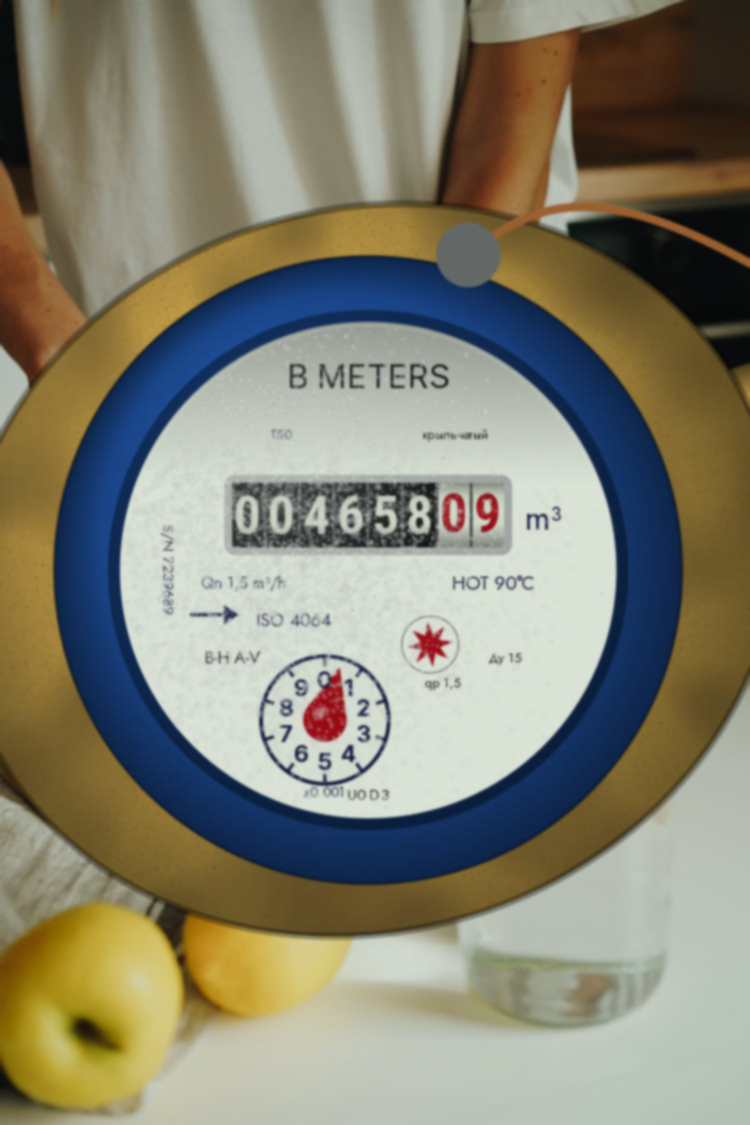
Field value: {"value": 4658.090, "unit": "m³"}
